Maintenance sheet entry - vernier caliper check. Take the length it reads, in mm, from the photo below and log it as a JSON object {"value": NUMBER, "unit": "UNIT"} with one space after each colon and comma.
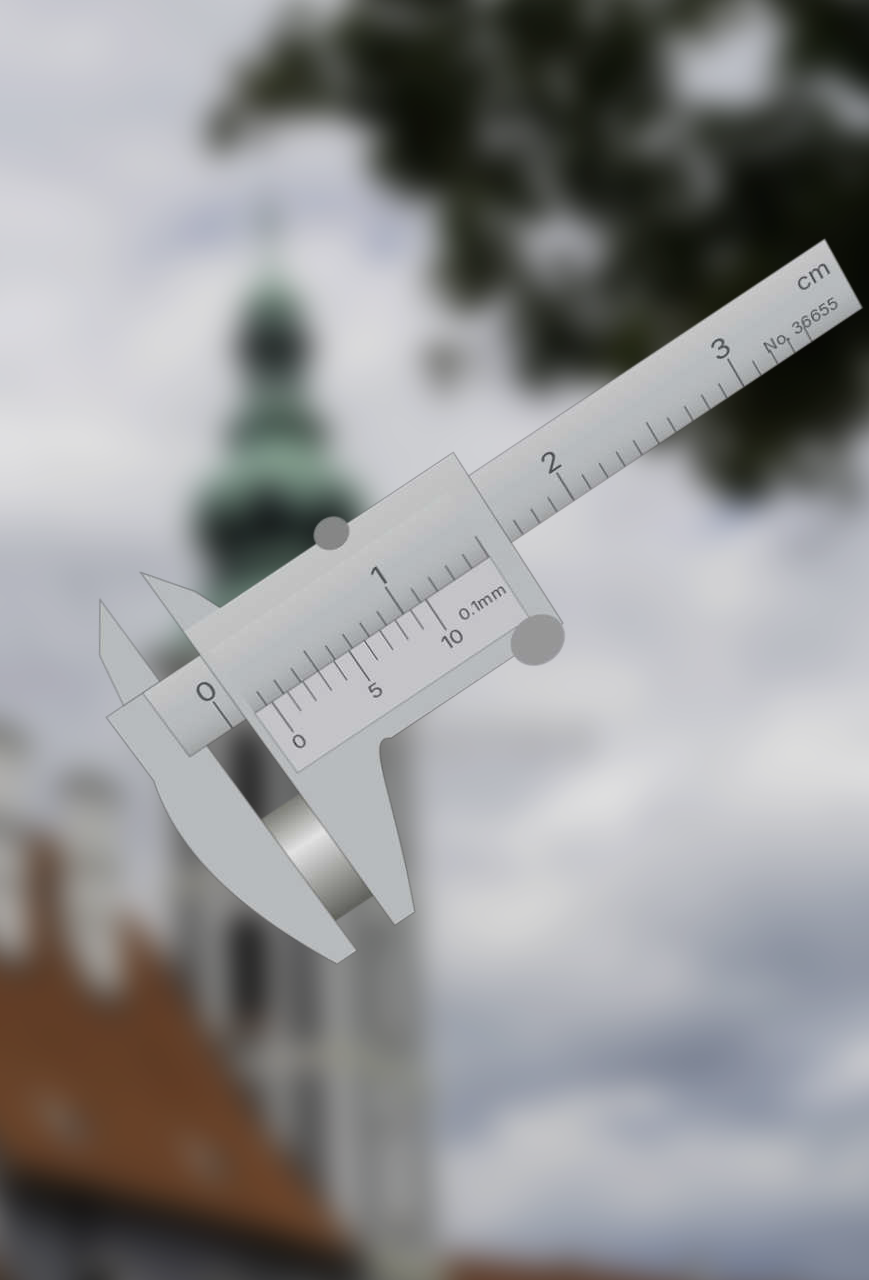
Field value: {"value": 2.3, "unit": "mm"}
